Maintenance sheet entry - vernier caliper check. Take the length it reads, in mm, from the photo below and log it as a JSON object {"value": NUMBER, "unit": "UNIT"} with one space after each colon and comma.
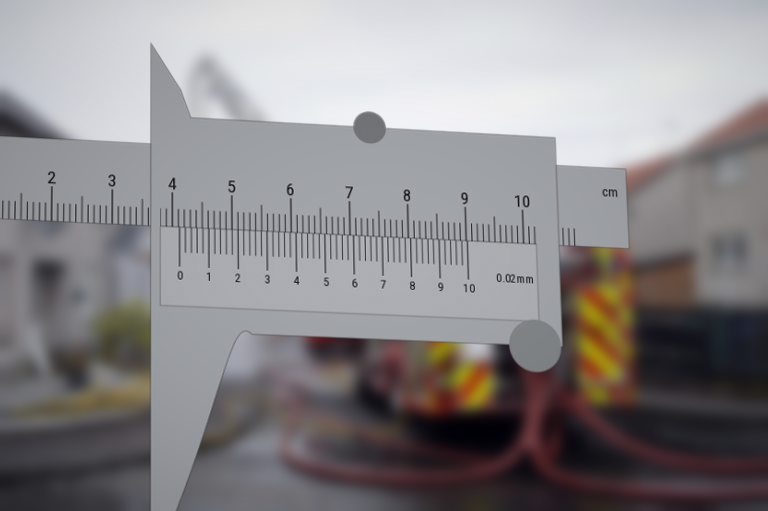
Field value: {"value": 41.2, "unit": "mm"}
